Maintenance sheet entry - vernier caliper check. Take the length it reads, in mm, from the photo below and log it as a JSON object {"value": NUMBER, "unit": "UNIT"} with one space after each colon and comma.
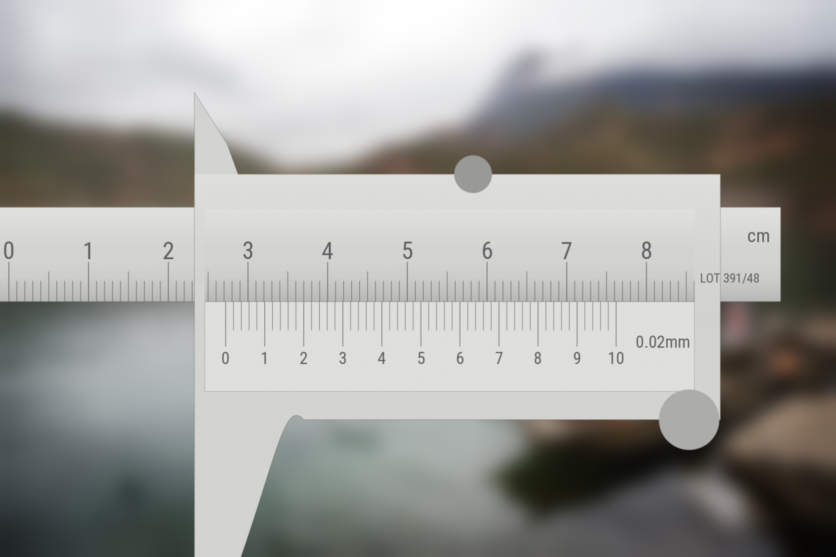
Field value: {"value": 27.2, "unit": "mm"}
